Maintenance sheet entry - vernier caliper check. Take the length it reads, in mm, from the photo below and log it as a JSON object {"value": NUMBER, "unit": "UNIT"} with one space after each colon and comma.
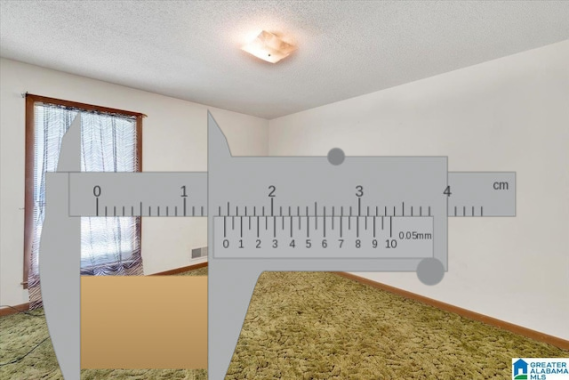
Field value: {"value": 14.6, "unit": "mm"}
